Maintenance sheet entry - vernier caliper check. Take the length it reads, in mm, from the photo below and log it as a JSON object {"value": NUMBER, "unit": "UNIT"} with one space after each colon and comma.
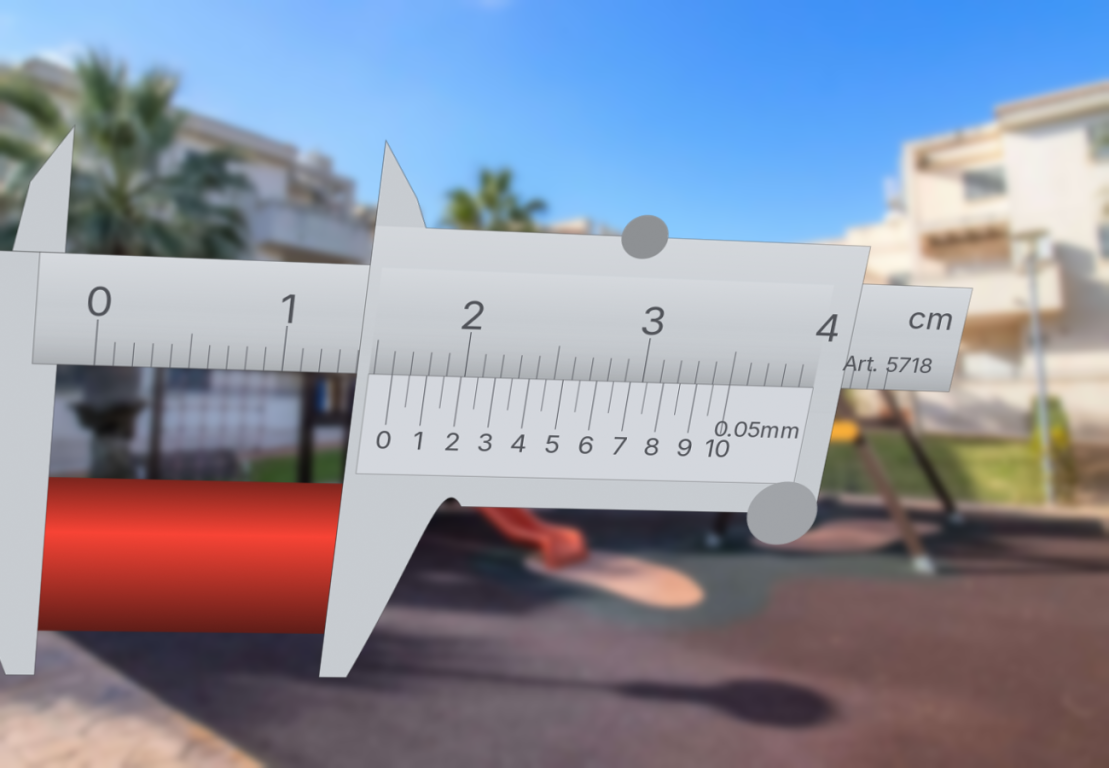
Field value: {"value": 16.0, "unit": "mm"}
